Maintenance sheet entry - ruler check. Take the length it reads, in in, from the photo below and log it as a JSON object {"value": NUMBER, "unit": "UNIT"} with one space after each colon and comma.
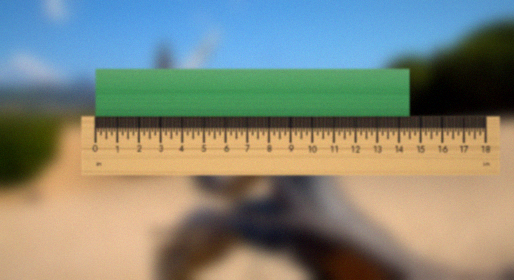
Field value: {"value": 14.5, "unit": "in"}
